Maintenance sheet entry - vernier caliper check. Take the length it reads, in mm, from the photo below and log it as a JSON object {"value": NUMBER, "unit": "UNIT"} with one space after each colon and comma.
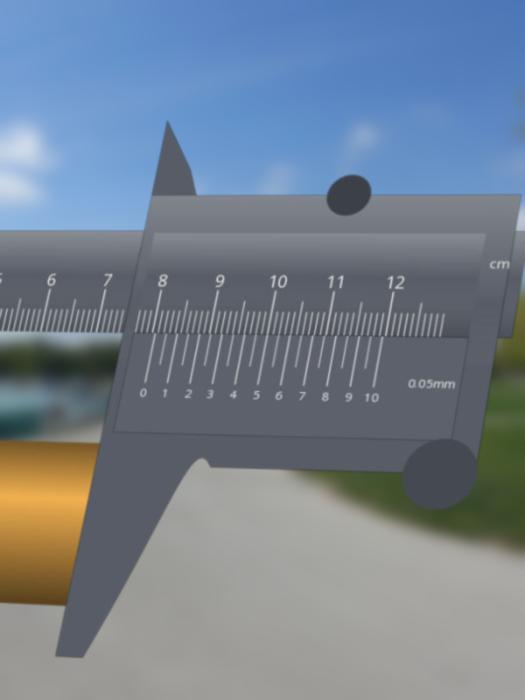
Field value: {"value": 80.5, "unit": "mm"}
